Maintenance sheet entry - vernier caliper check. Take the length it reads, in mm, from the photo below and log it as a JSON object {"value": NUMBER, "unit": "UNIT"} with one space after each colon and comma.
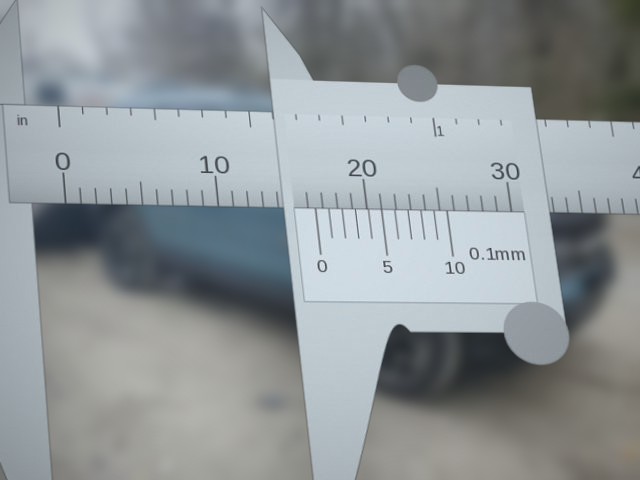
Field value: {"value": 16.5, "unit": "mm"}
